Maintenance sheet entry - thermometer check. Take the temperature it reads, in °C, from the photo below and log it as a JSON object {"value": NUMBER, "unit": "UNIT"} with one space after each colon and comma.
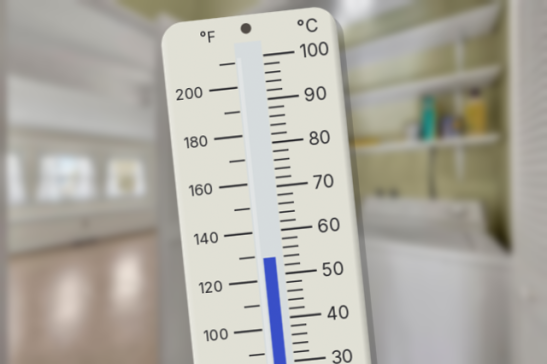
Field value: {"value": 54, "unit": "°C"}
